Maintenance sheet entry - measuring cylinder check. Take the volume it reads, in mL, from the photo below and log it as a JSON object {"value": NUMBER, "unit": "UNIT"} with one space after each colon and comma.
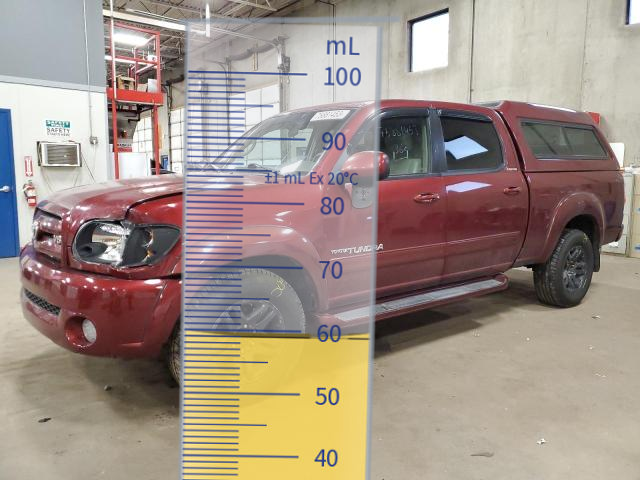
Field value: {"value": 59, "unit": "mL"}
